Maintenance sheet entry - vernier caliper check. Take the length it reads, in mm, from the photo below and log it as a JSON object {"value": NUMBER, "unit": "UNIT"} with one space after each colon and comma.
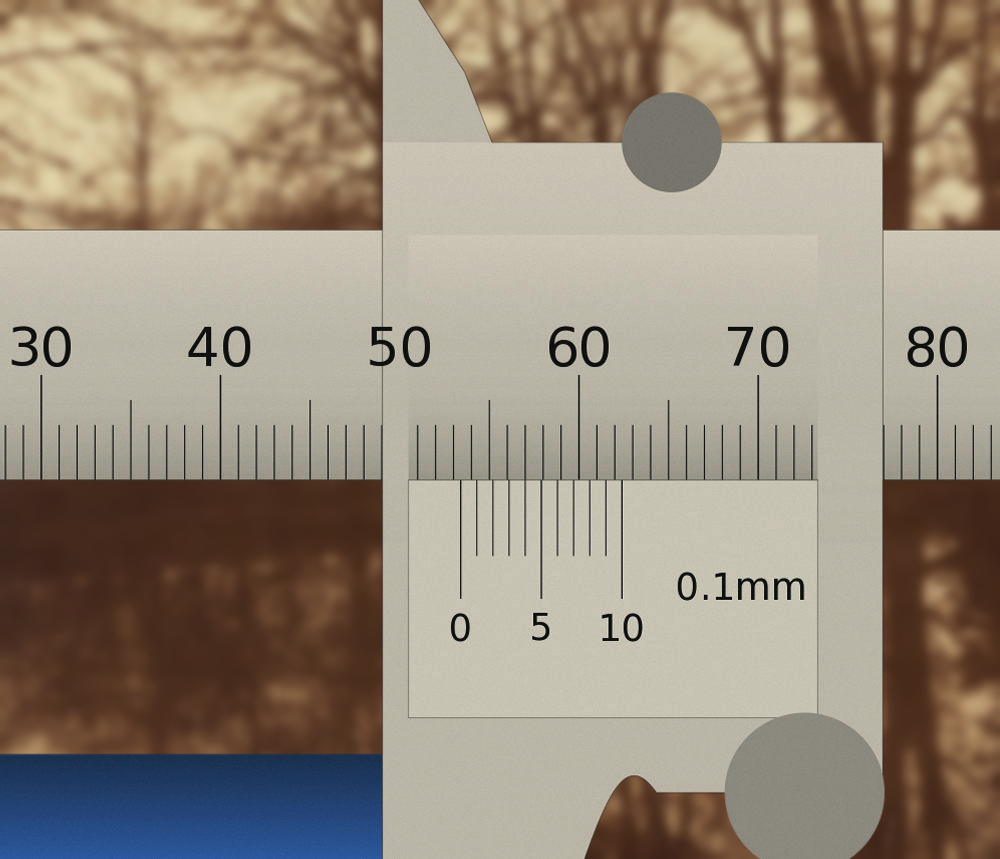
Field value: {"value": 53.4, "unit": "mm"}
